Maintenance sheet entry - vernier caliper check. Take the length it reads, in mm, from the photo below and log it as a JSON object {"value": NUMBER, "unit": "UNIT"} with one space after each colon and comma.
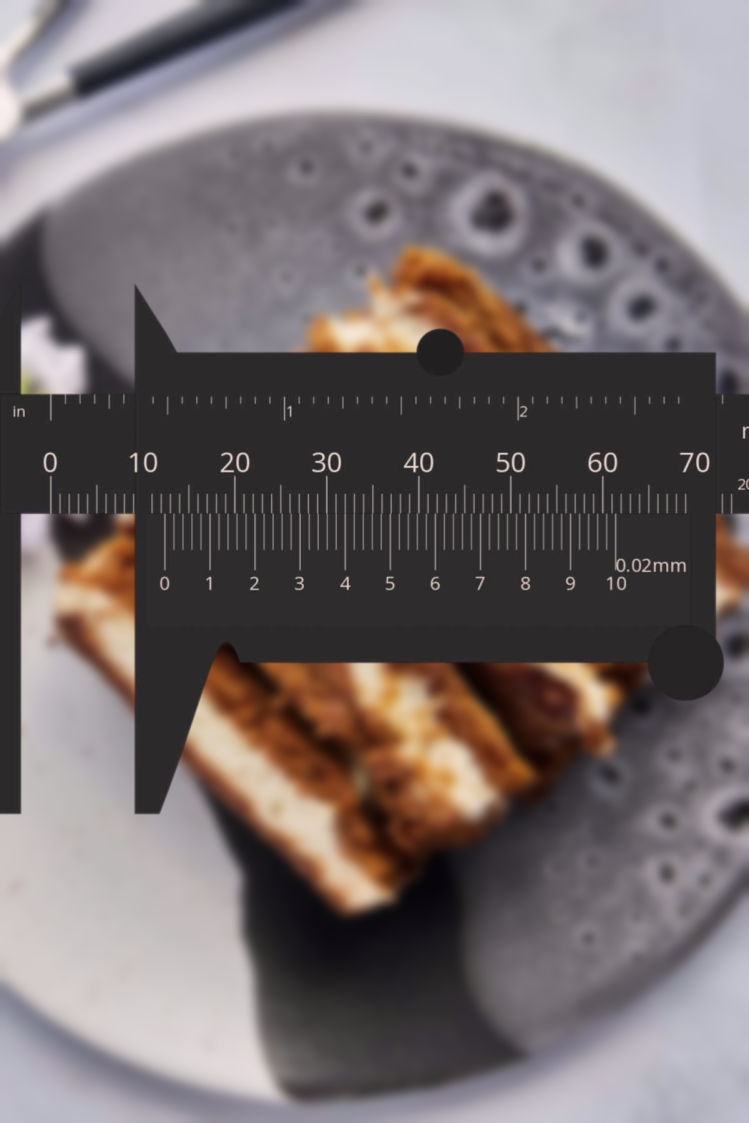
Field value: {"value": 12.4, "unit": "mm"}
